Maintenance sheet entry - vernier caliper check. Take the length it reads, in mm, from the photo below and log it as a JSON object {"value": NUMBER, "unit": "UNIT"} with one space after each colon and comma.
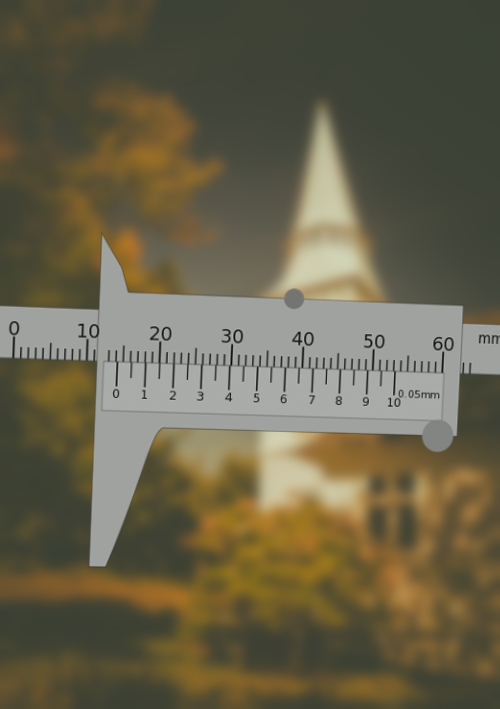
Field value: {"value": 14.2, "unit": "mm"}
